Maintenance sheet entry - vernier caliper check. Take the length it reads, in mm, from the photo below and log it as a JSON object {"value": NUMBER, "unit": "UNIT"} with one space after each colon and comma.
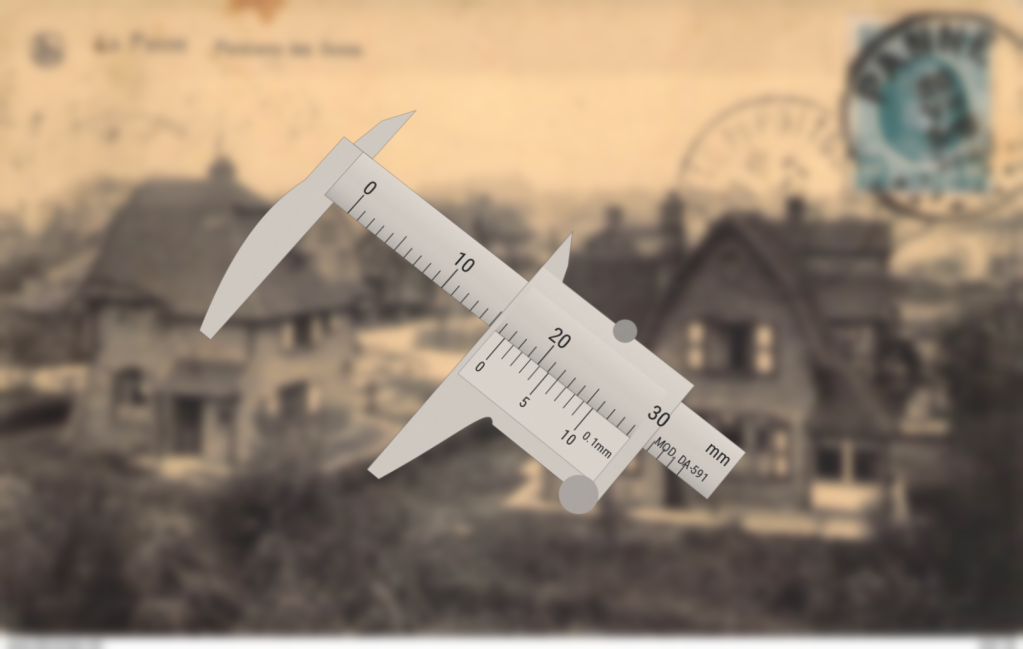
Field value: {"value": 16.6, "unit": "mm"}
